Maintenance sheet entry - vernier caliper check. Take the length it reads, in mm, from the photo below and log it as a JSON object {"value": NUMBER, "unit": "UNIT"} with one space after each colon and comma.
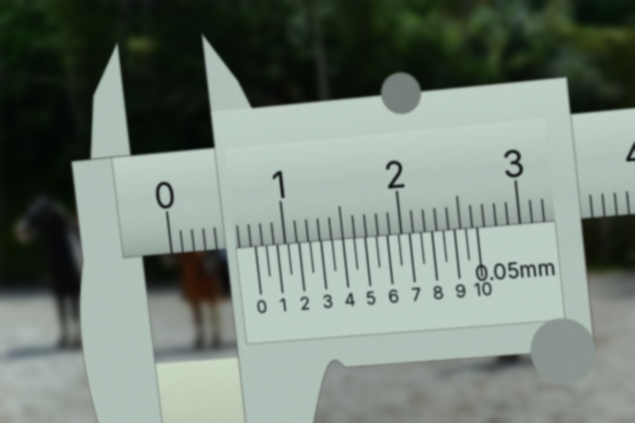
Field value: {"value": 7.4, "unit": "mm"}
